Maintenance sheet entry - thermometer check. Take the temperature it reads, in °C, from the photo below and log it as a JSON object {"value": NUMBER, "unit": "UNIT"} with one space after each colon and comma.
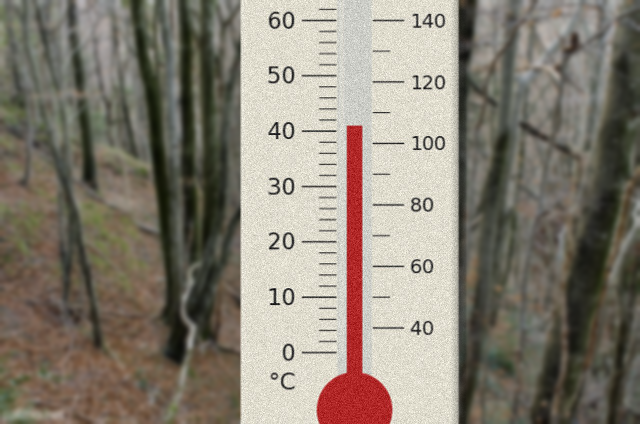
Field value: {"value": 41, "unit": "°C"}
